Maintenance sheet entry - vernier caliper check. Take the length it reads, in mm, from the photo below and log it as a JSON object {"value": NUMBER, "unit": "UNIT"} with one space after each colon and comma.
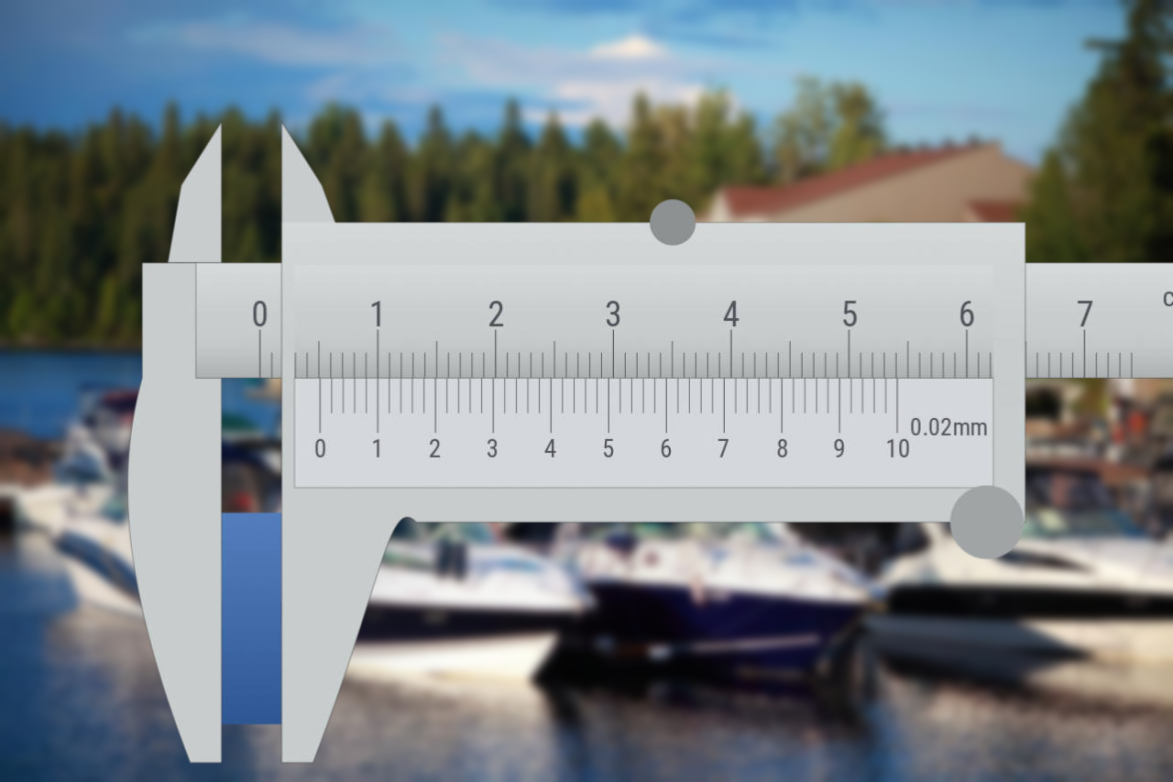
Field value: {"value": 5.1, "unit": "mm"}
